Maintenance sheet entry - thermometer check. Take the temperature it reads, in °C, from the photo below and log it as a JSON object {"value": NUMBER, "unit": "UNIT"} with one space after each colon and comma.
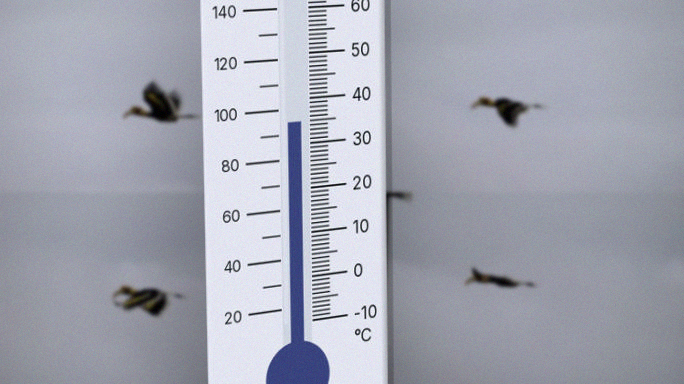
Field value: {"value": 35, "unit": "°C"}
